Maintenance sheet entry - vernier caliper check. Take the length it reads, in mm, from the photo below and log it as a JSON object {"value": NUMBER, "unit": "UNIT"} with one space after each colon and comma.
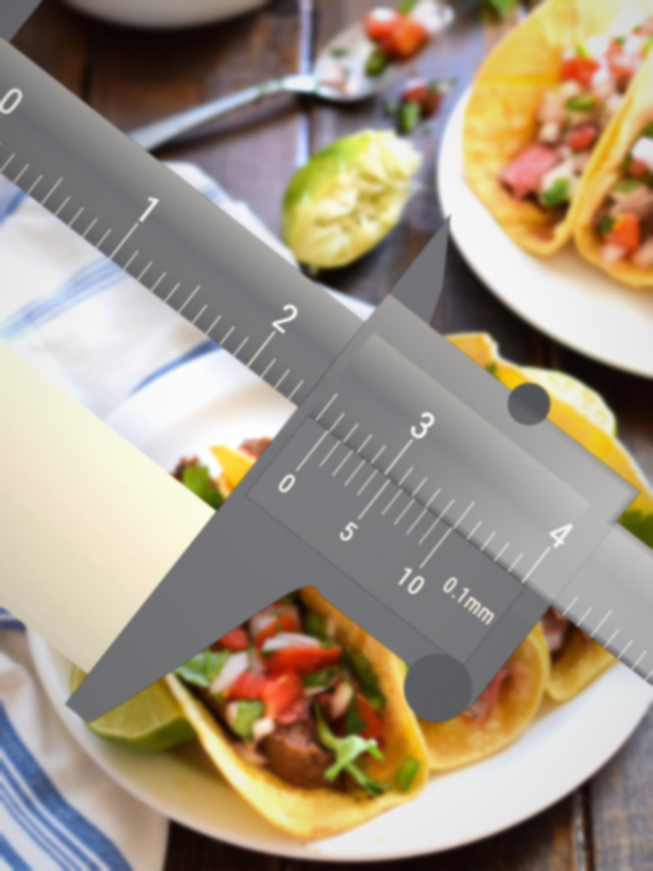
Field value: {"value": 25.9, "unit": "mm"}
